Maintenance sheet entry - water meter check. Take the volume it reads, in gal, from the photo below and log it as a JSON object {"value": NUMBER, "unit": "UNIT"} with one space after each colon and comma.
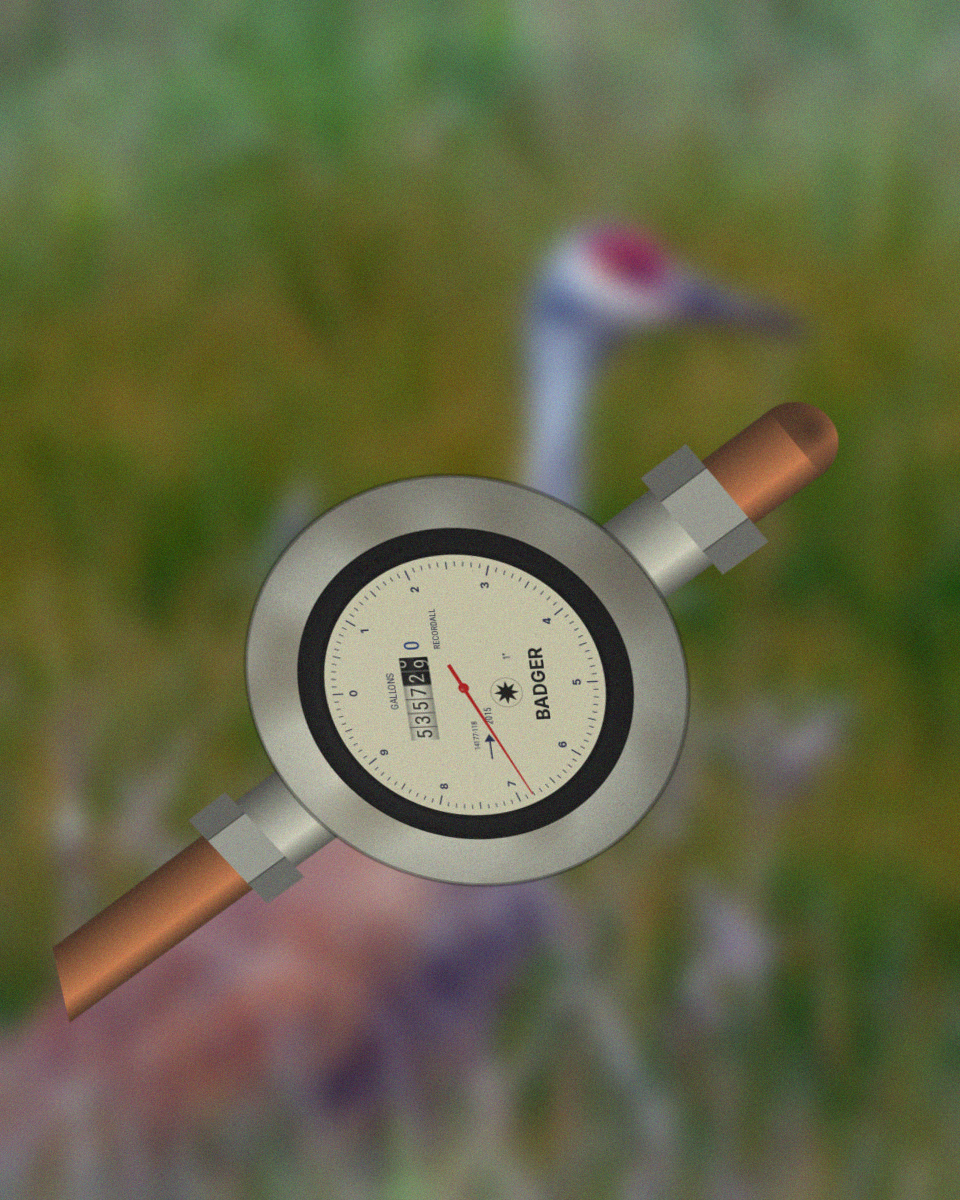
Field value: {"value": 5357286.8, "unit": "gal"}
